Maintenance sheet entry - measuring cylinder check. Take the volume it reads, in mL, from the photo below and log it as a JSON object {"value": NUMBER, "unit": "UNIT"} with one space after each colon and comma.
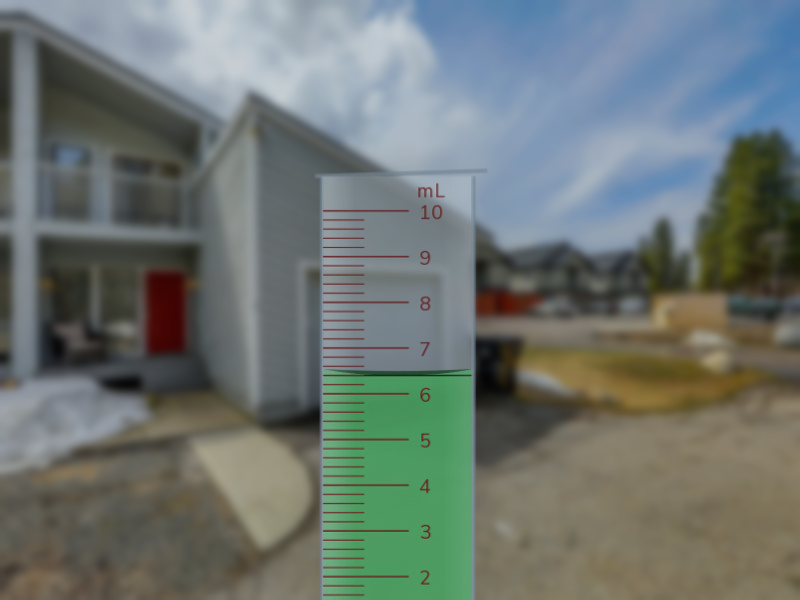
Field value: {"value": 6.4, "unit": "mL"}
